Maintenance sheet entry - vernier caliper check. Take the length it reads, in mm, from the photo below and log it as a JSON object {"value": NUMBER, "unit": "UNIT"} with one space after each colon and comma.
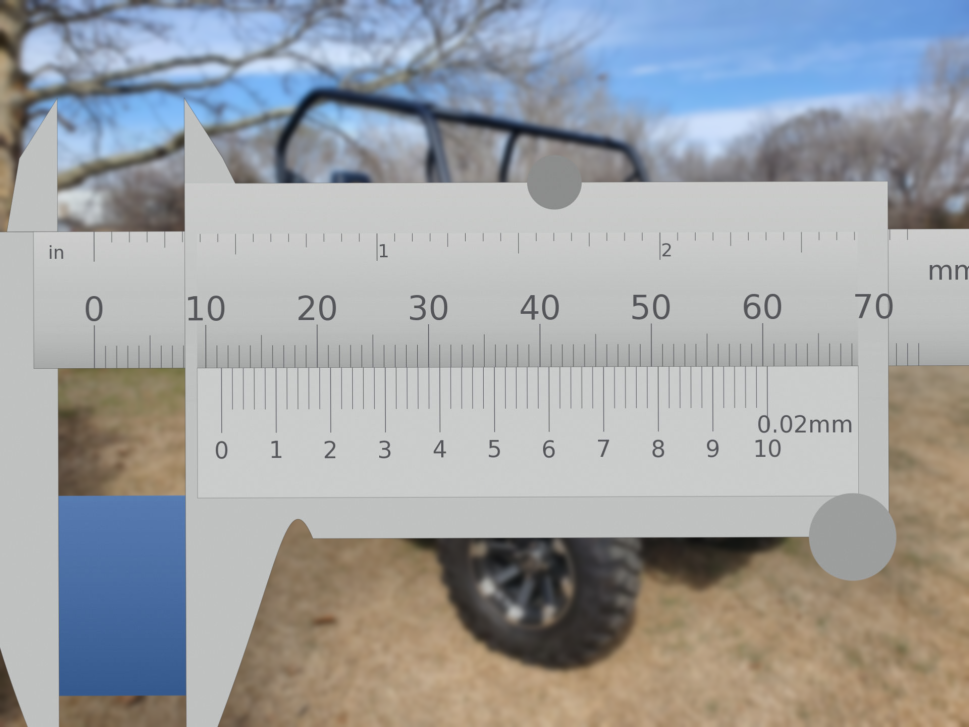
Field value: {"value": 11.4, "unit": "mm"}
